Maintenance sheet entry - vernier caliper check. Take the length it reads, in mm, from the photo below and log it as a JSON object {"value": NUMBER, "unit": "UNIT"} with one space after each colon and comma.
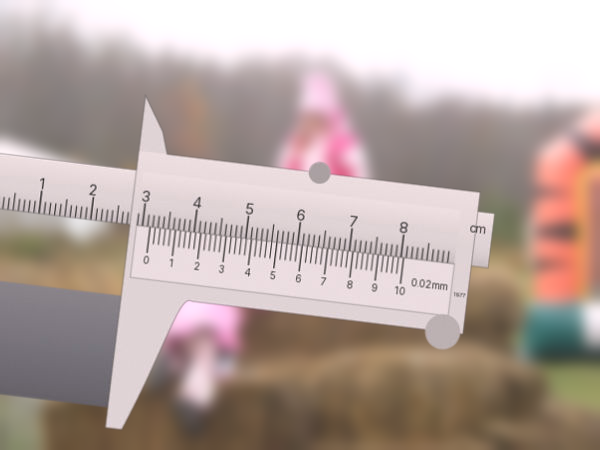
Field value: {"value": 31.5, "unit": "mm"}
